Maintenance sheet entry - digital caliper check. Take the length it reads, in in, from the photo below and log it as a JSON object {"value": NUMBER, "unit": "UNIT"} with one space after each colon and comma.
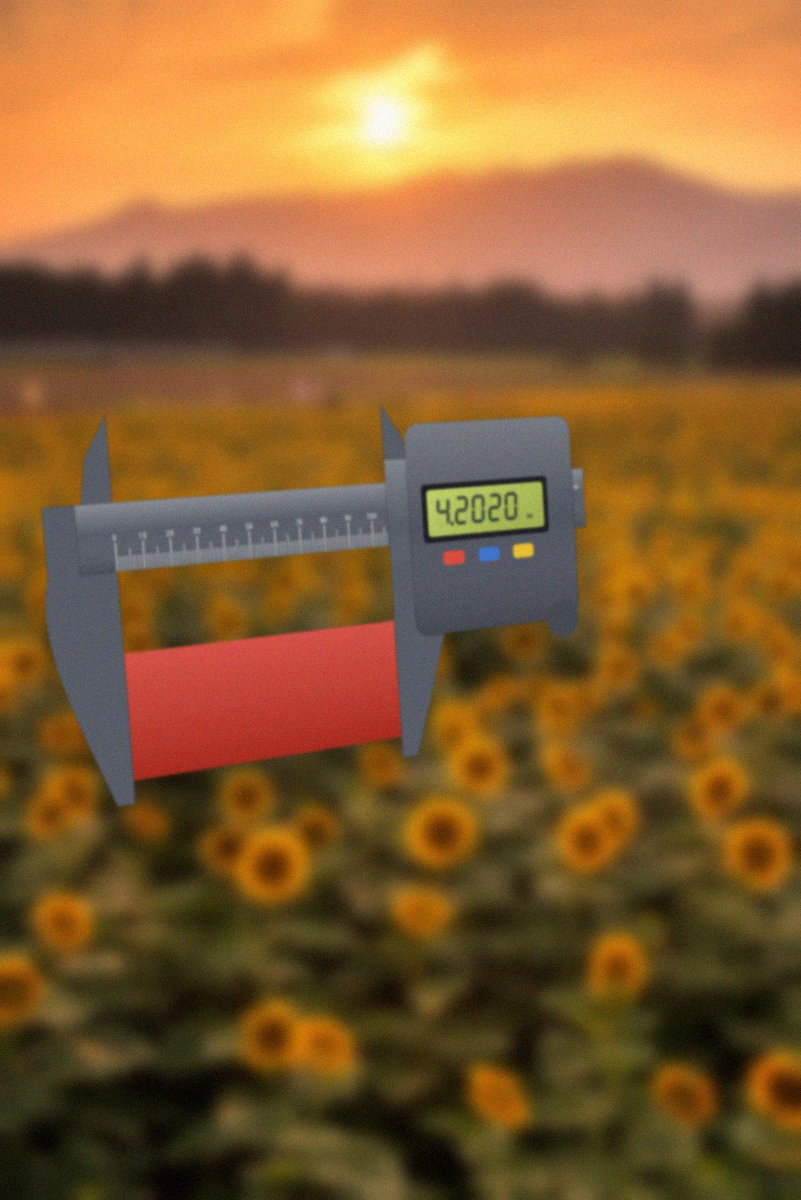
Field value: {"value": 4.2020, "unit": "in"}
